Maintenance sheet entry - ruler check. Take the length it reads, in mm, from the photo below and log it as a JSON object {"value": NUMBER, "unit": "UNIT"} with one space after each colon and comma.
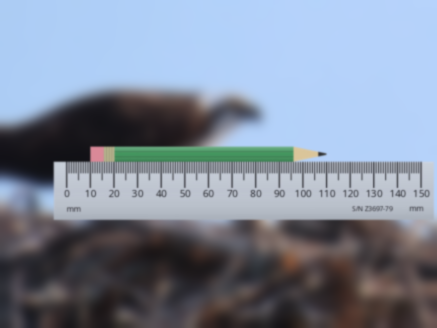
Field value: {"value": 100, "unit": "mm"}
